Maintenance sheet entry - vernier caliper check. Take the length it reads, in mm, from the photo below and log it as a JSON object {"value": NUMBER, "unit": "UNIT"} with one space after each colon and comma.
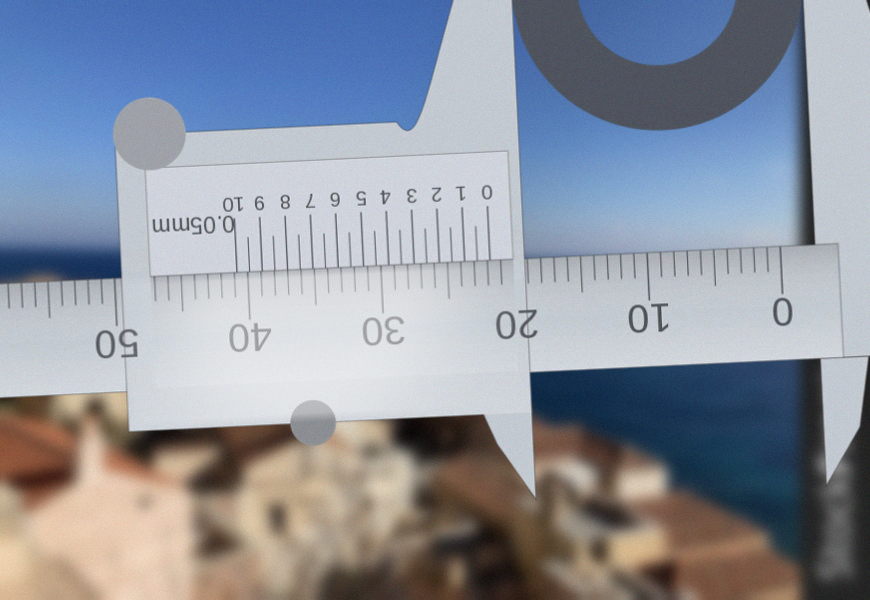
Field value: {"value": 21.8, "unit": "mm"}
